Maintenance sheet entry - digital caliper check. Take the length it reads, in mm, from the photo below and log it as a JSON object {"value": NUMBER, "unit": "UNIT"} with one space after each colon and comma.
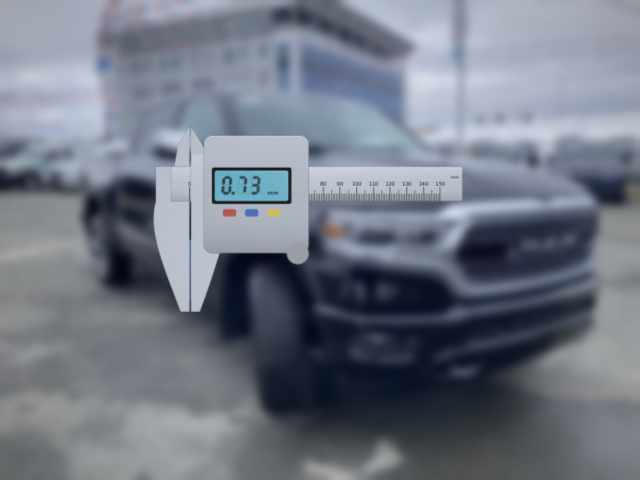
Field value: {"value": 0.73, "unit": "mm"}
